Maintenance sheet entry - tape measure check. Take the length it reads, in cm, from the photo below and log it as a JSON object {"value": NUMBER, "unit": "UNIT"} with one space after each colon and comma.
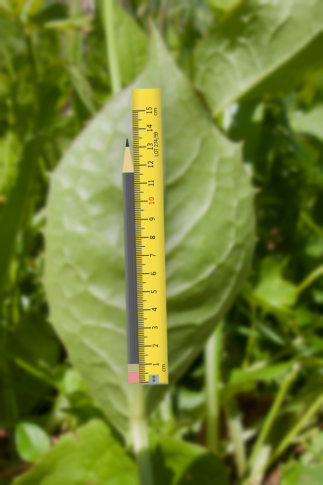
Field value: {"value": 13.5, "unit": "cm"}
